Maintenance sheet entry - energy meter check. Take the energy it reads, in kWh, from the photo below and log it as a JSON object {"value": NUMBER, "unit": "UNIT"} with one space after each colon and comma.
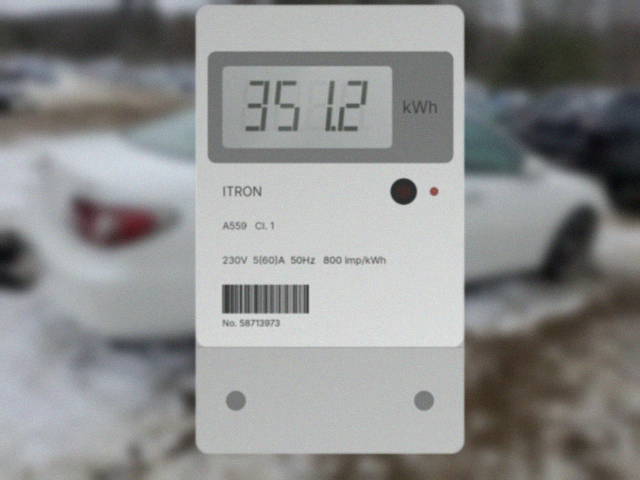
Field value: {"value": 351.2, "unit": "kWh"}
